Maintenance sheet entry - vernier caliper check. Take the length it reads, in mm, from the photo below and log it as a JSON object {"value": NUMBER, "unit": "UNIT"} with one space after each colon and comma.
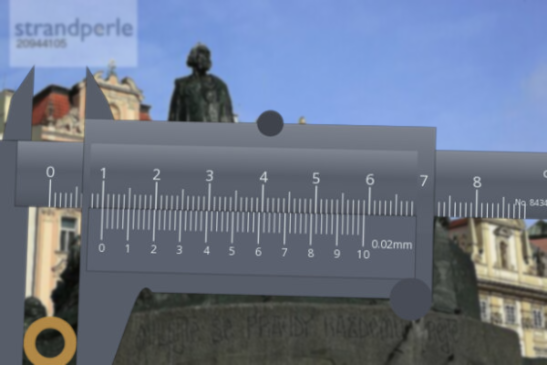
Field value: {"value": 10.0, "unit": "mm"}
